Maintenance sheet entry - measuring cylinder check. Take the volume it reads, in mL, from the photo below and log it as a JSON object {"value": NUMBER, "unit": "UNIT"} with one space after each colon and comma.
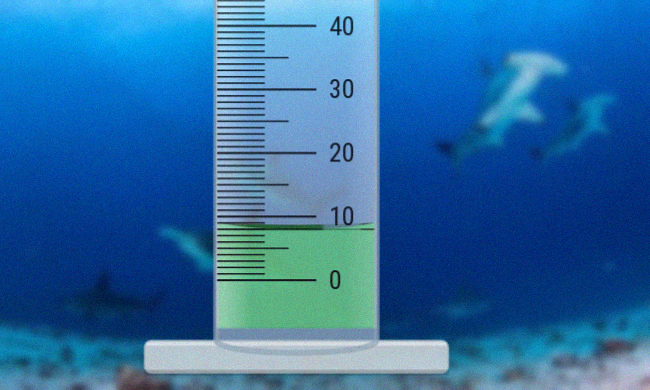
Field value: {"value": 8, "unit": "mL"}
